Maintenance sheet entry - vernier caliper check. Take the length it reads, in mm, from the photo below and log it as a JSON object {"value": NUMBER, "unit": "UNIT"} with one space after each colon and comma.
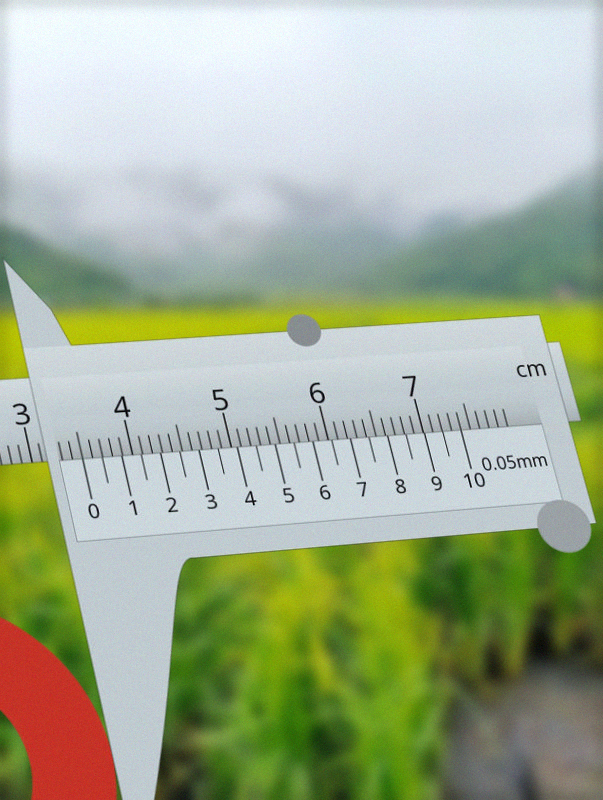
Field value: {"value": 35.0, "unit": "mm"}
